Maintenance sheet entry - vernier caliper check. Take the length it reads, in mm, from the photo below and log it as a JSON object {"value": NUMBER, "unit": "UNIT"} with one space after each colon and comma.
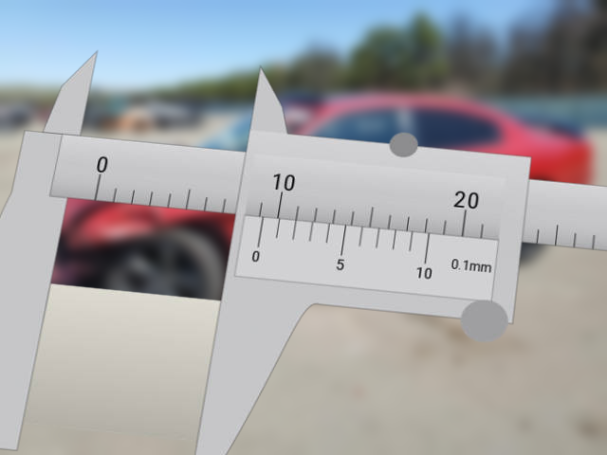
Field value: {"value": 9.2, "unit": "mm"}
